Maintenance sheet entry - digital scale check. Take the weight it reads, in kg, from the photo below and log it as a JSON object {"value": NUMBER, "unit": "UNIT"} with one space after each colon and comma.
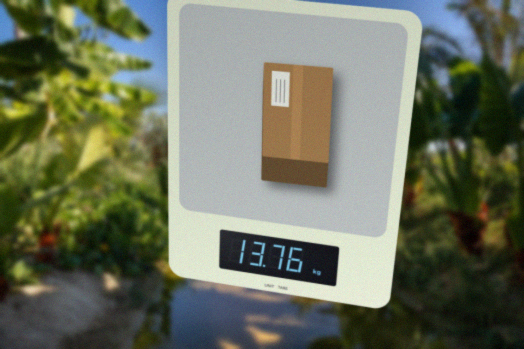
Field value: {"value": 13.76, "unit": "kg"}
